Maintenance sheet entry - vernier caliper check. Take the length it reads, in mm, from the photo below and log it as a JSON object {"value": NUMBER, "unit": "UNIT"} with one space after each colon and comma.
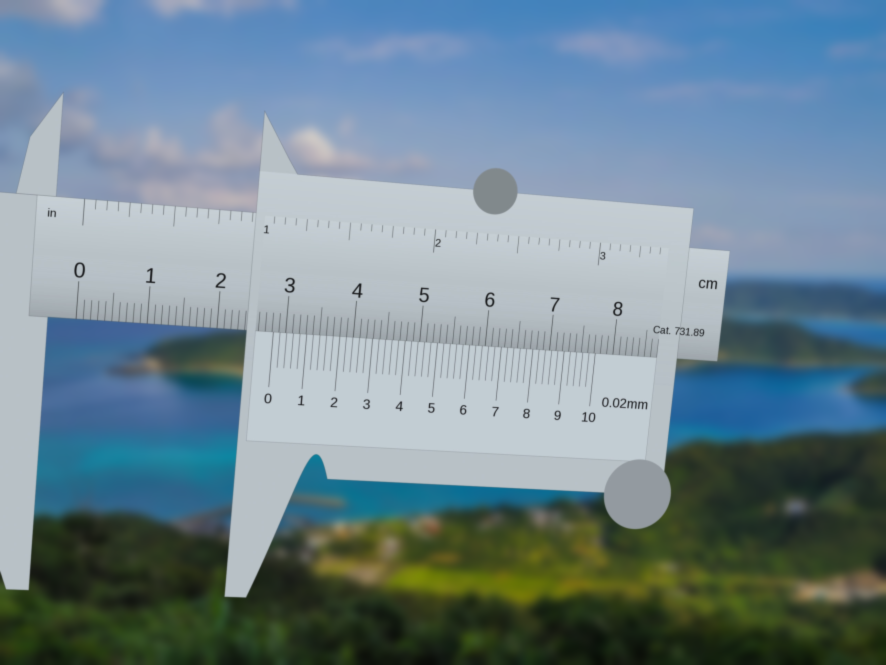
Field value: {"value": 28.2, "unit": "mm"}
